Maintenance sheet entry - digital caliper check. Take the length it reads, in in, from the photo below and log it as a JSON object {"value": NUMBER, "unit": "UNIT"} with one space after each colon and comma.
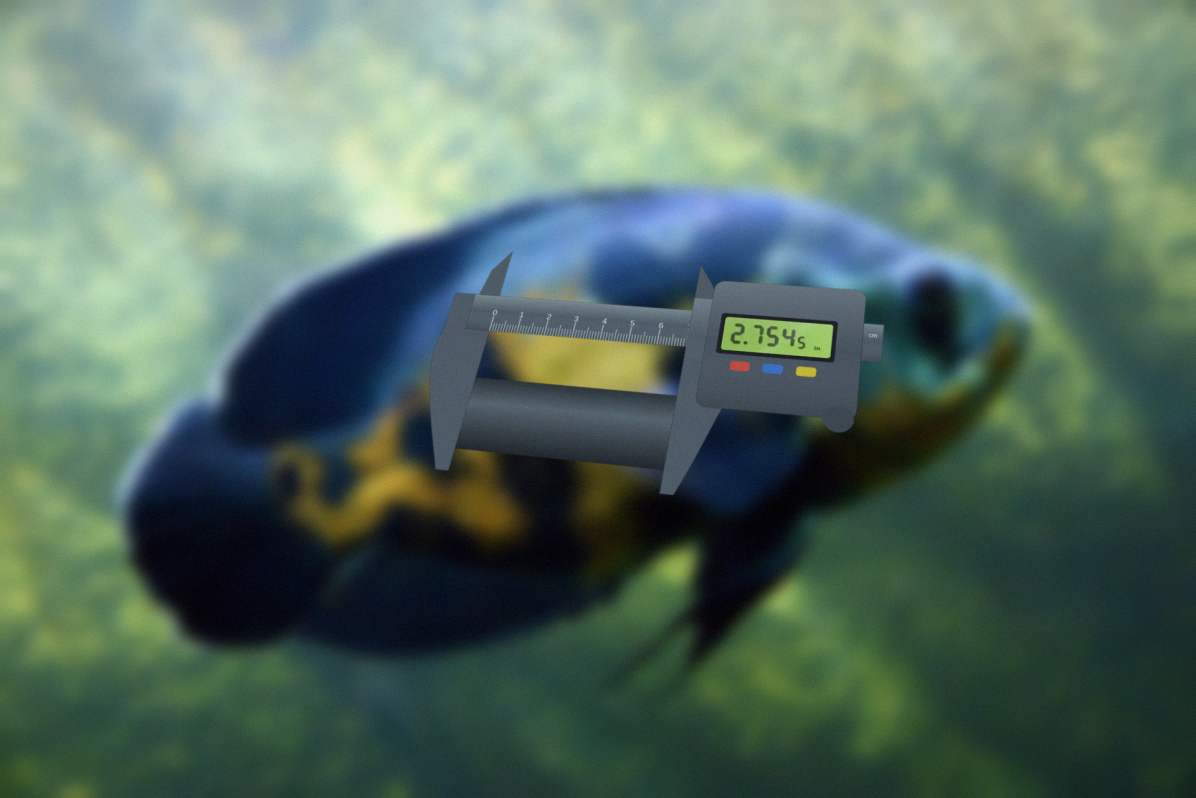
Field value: {"value": 2.7545, "unit": "in"}
